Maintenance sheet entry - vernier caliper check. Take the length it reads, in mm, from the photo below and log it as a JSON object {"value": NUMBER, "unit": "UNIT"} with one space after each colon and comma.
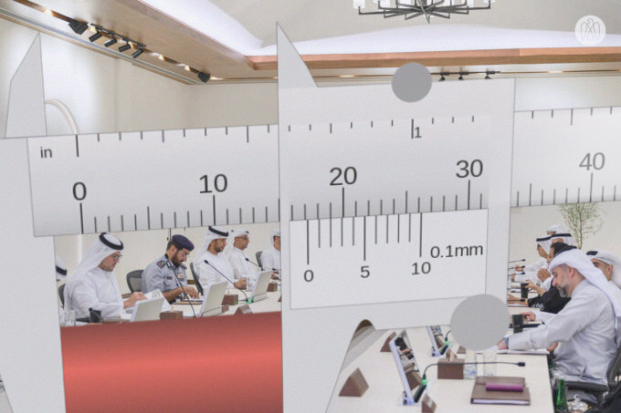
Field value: {"value": 17.2, "unit": "mm"}
